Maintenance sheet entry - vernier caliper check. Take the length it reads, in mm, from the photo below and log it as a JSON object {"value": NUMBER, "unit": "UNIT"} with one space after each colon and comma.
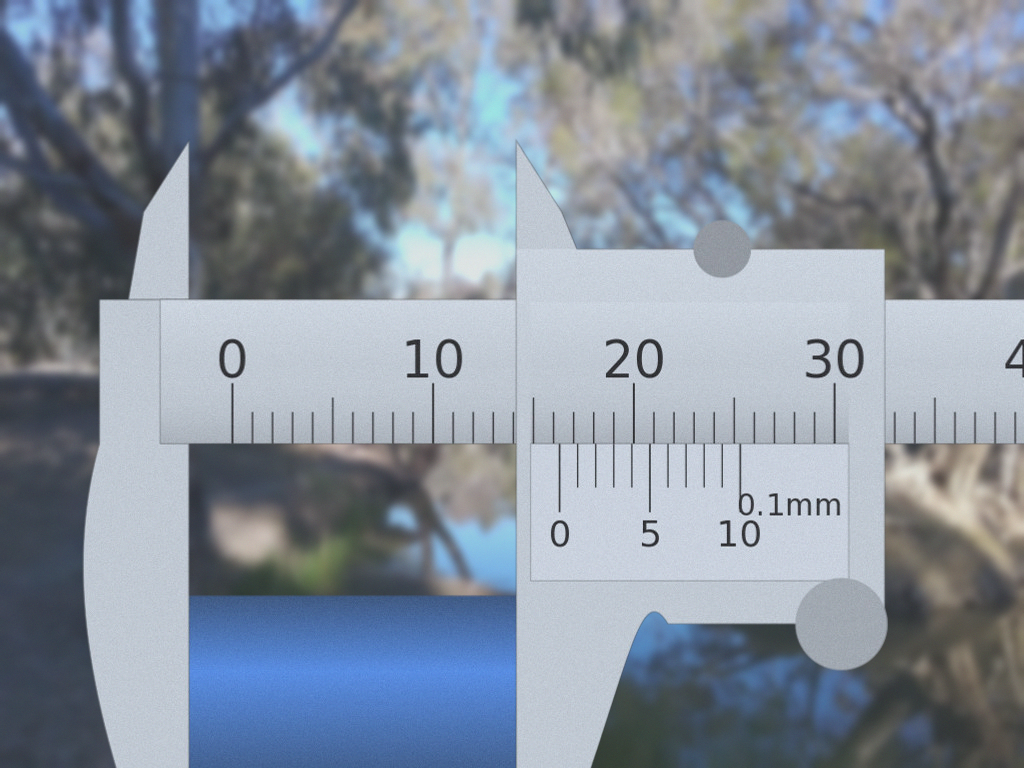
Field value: {"value": 16.3, "unit": "mm"}
